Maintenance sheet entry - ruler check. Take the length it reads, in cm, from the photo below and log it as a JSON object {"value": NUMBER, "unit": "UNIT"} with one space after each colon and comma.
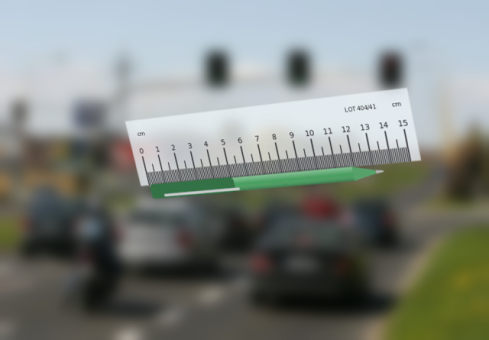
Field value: {"value": 13.5, "unit": "cm"}
